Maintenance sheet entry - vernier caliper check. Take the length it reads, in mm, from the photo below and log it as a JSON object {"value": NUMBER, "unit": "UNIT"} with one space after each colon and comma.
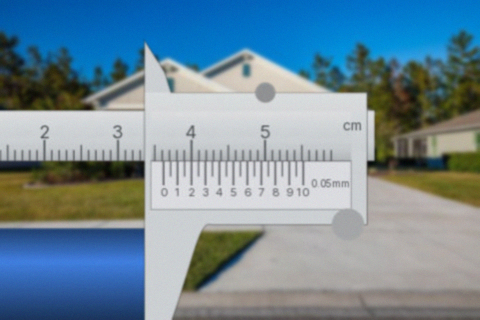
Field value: {"value": 36.2, "unit": "mm"}
